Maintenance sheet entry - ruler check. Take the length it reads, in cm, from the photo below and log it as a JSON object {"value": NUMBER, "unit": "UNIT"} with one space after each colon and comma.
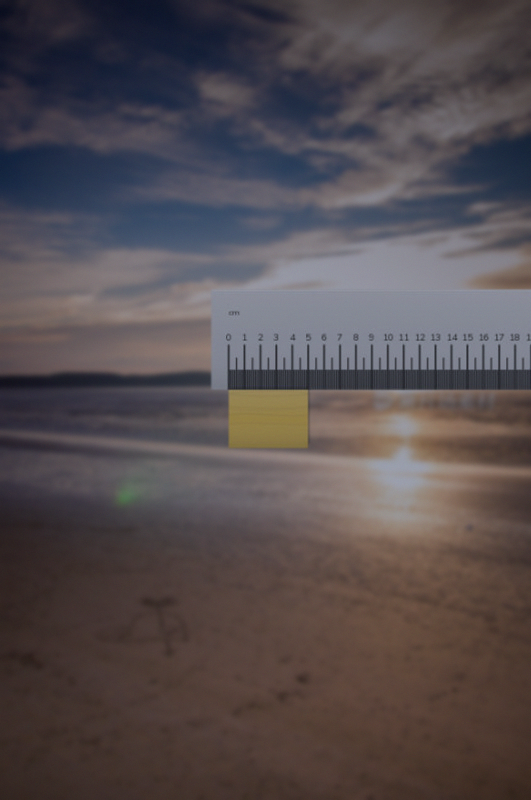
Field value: {"value": 5, "unit": "cm"}
